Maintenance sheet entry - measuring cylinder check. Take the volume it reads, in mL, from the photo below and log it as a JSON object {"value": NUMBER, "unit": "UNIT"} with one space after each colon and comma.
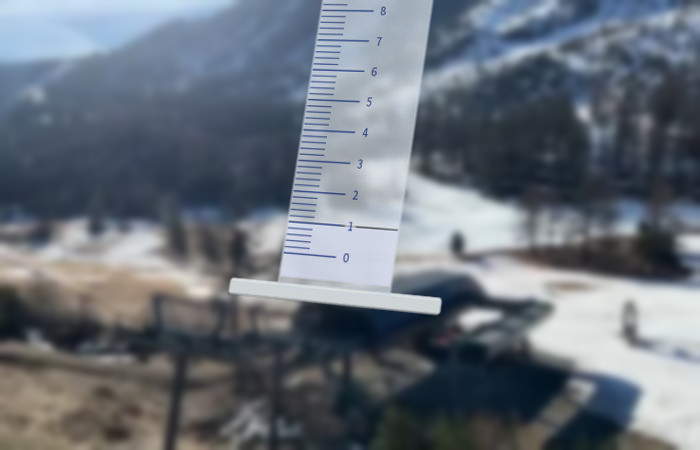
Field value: {"value": 1, "unit": "mL"}
